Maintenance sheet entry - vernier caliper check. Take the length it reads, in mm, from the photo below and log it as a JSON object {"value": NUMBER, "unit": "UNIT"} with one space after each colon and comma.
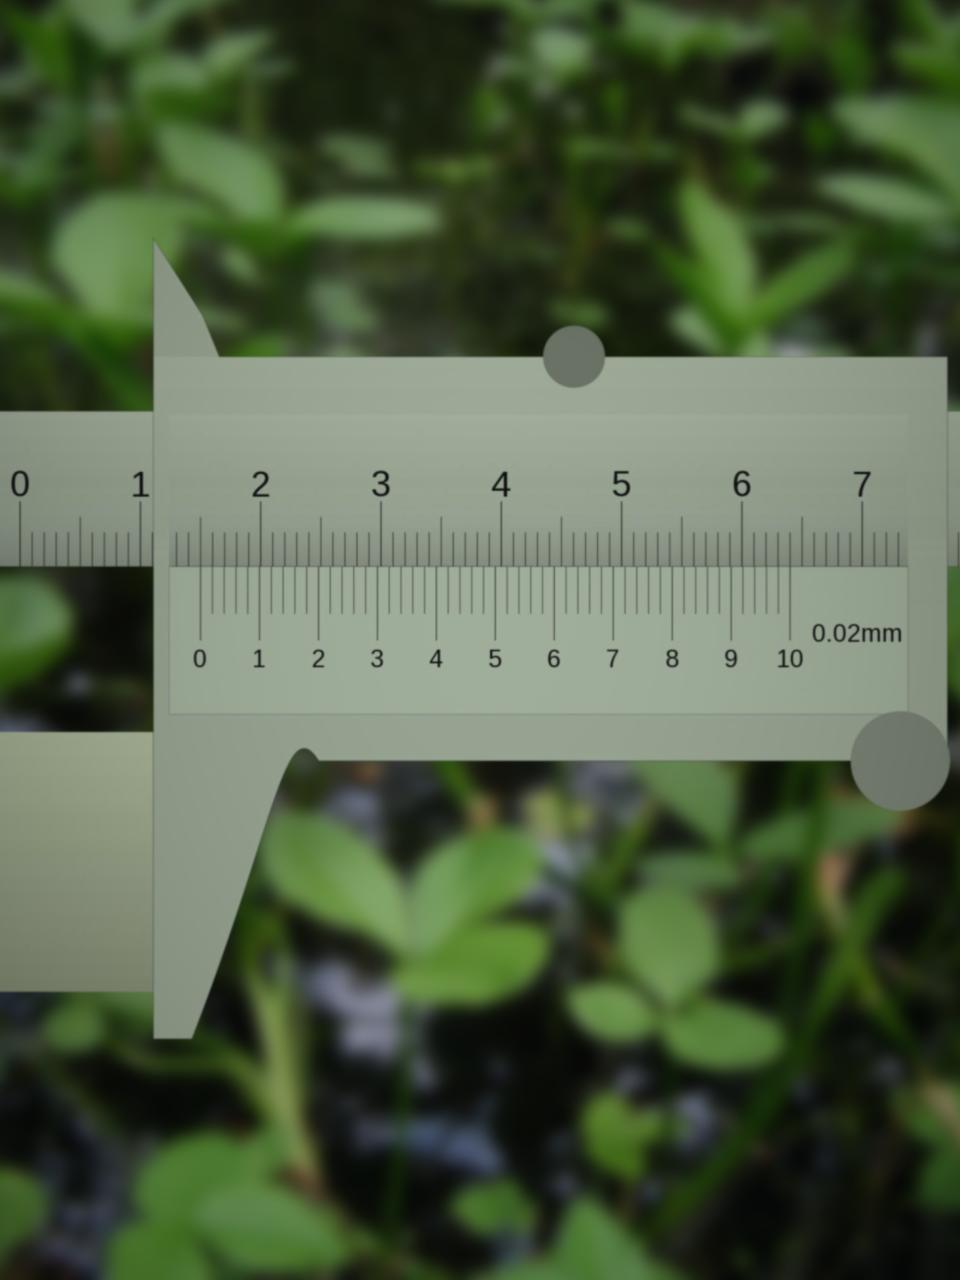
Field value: {"value": 15.0, "unit": "mm"}
